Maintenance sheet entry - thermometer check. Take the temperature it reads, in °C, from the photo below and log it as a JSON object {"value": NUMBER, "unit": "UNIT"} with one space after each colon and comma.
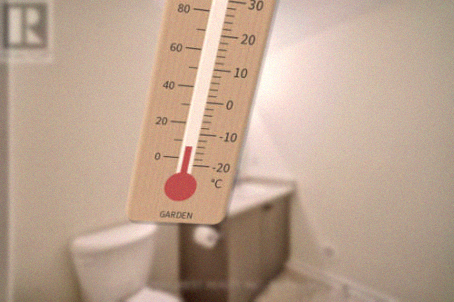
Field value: {"value": -14, "unit": "°C"}
